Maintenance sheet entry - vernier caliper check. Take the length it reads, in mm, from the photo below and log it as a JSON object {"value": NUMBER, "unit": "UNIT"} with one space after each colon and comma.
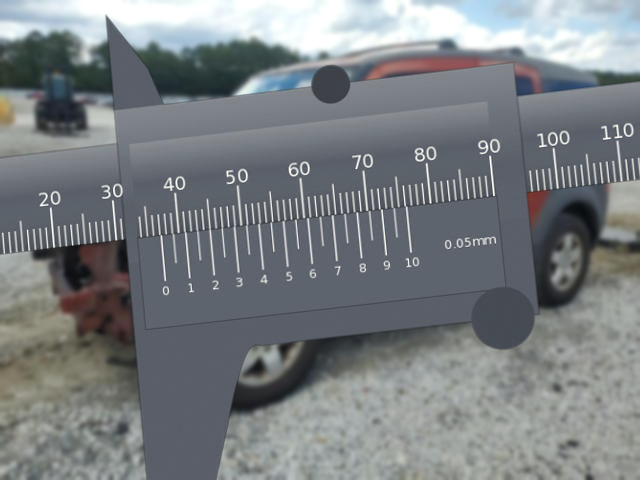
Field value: {"value": 37.2, "unit": "mm"}
